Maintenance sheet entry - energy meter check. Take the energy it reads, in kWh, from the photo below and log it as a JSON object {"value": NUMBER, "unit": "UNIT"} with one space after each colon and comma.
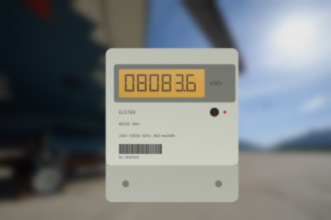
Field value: {"value": 8083.6, "unit": "kWh"}
